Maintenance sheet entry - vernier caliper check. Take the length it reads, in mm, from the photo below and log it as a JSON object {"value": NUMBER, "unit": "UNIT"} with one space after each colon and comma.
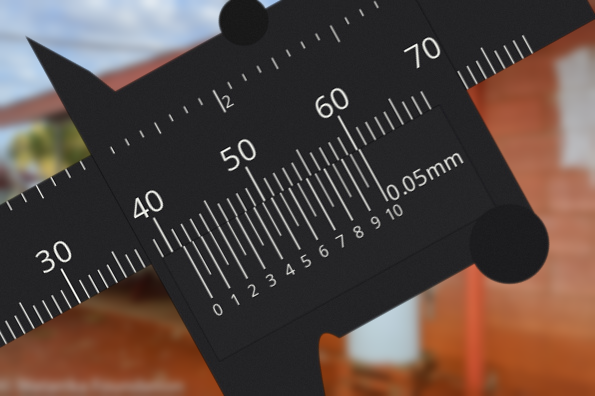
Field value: {"value": 41.2, "unit": "mm"}
